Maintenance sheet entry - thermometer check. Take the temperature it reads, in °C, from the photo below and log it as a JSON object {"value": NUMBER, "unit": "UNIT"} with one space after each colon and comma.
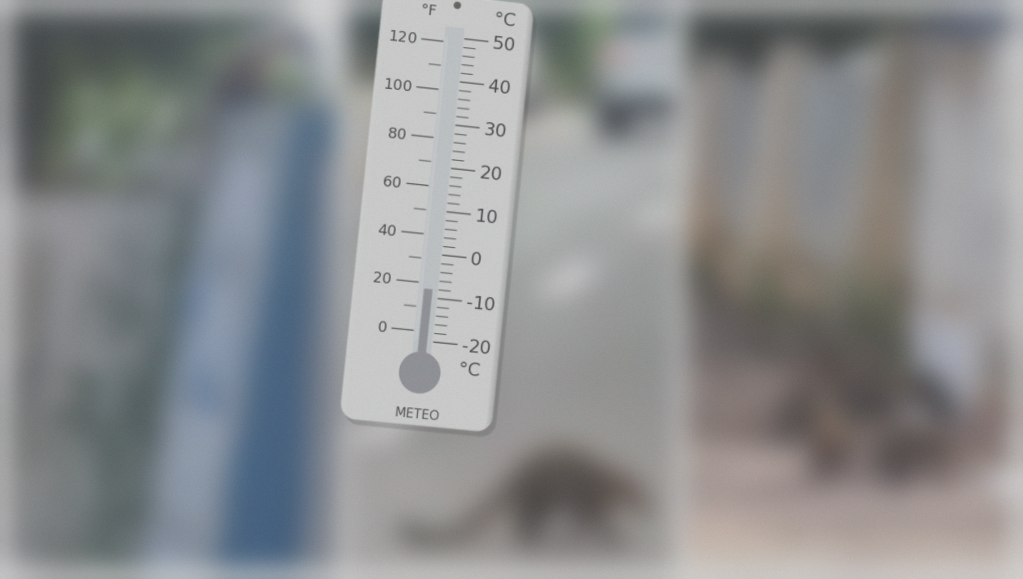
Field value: {"value": -8, "unit": "°C"}
